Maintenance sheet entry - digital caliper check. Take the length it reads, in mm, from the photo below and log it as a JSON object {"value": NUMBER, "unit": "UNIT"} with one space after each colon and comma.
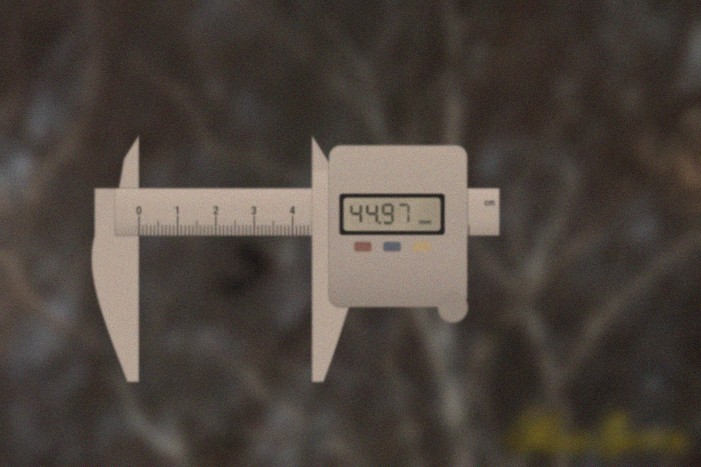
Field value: {"value": 44.97, "unit": "mm"}
